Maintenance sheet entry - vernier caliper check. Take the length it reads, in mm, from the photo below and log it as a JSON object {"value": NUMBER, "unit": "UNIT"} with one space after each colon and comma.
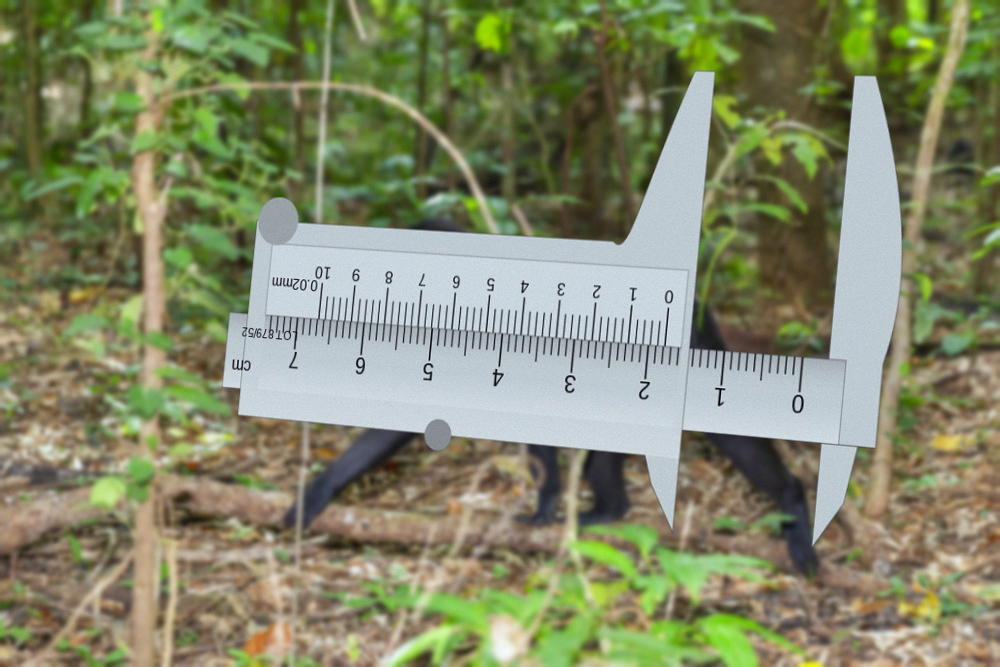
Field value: {"value": 17.8, "unit": "mm"}
